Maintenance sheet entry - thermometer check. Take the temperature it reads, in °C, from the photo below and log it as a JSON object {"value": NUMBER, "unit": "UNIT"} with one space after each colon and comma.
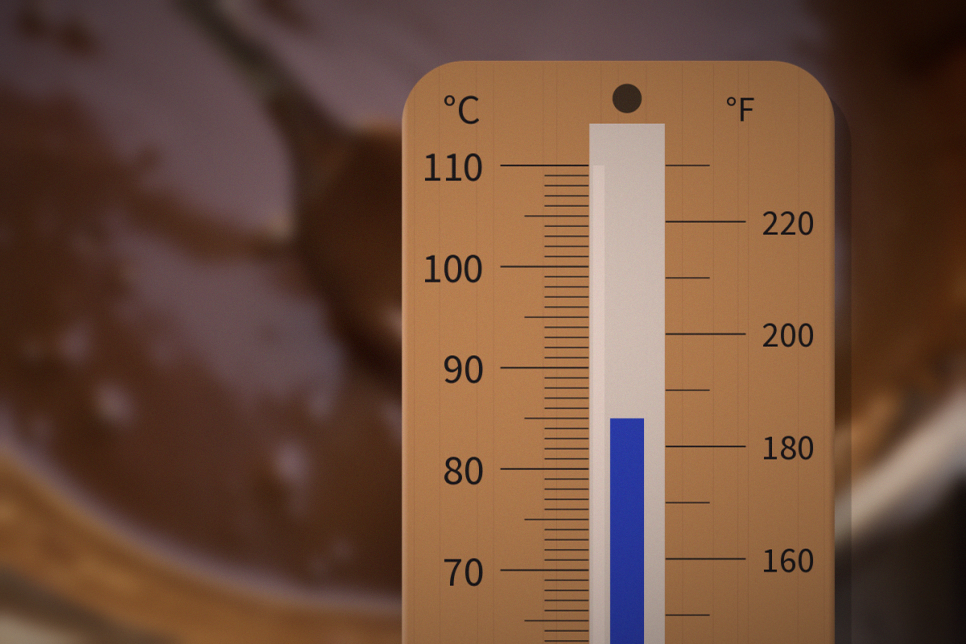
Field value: {"value": 85, "unit": "°C"}
